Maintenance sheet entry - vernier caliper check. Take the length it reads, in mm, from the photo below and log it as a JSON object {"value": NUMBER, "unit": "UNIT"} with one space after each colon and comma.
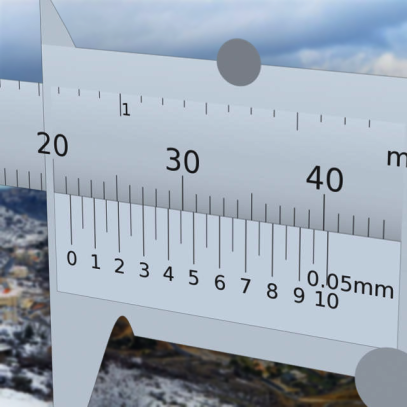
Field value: {"value": 21.3, "unit": "mm"}
